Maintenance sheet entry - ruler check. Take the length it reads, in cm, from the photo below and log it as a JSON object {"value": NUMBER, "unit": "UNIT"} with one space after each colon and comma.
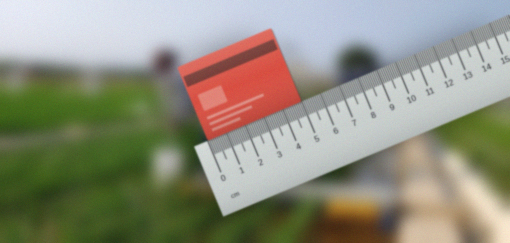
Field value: {"value": 5, "unit": "cm"}
